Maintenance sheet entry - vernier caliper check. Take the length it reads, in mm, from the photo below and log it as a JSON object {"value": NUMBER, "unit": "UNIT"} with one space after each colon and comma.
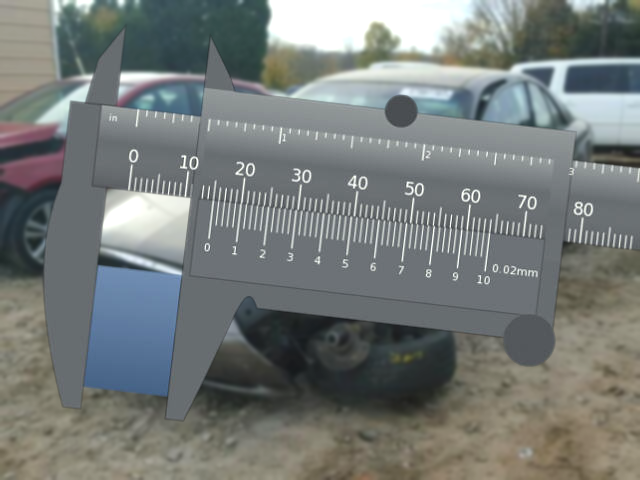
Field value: {"value": 15.0, "unit": "mm"}
